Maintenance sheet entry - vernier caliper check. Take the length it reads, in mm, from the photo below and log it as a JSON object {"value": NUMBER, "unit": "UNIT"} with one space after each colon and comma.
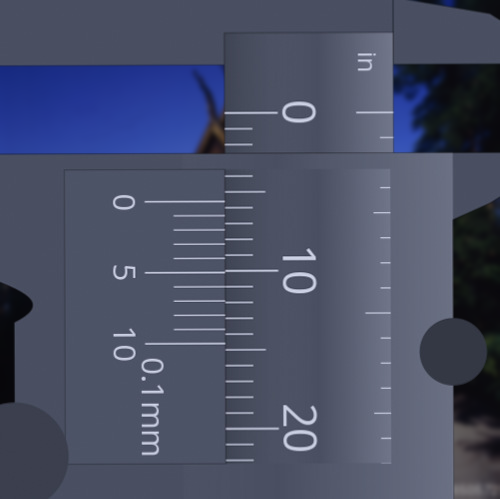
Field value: {"value": 5.6, "unit": "mm"}
